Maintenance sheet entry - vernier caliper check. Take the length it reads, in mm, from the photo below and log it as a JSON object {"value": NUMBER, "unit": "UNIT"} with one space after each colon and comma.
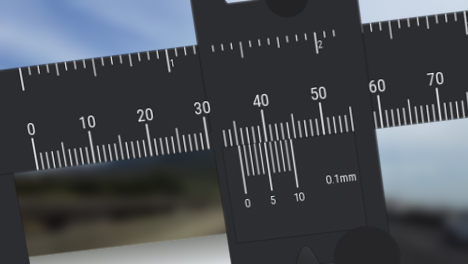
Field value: {"value": 35.2, "unit": "mm"}
